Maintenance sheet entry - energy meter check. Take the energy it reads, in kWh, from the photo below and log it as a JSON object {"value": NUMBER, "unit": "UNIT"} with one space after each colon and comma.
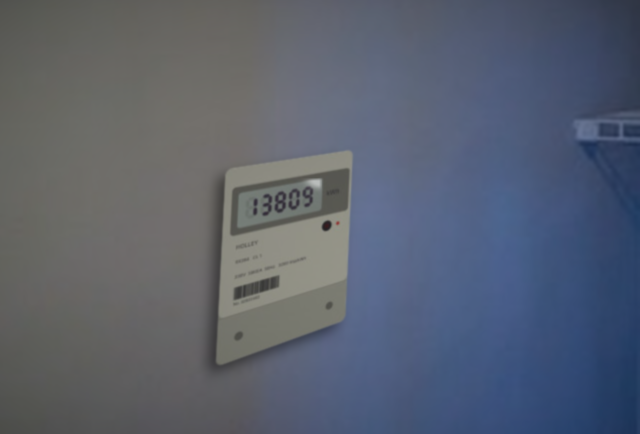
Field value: {"value": 13809, "unit": "kWh"}
